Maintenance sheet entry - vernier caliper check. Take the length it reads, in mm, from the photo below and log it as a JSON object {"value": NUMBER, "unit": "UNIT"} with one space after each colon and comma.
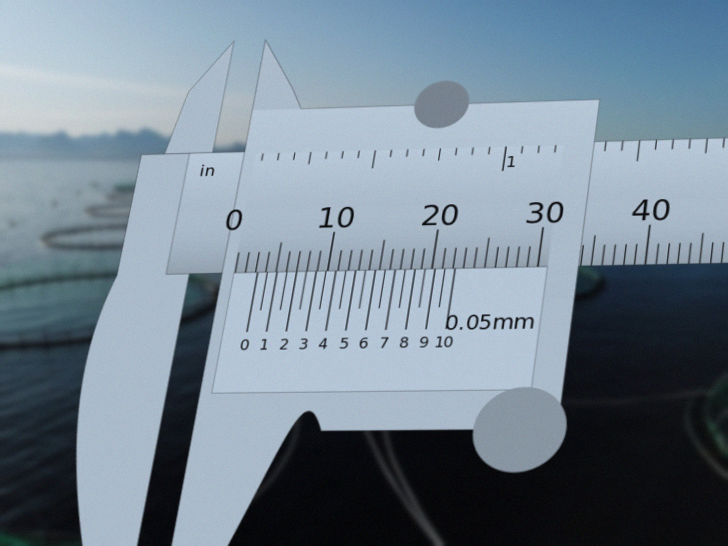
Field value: {"value": 3.2, "unit": "mm"}
